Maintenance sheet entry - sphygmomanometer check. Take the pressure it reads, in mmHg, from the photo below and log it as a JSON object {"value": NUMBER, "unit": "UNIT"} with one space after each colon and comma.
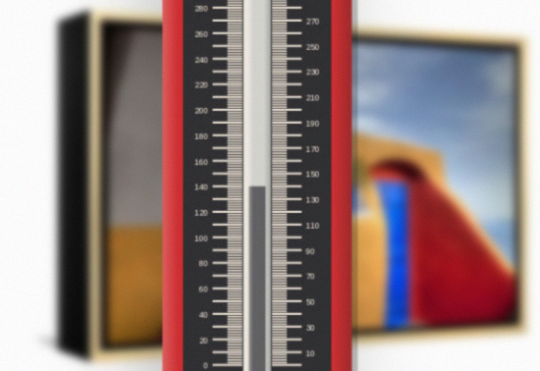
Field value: {"value": 140, "unit": "mmHg"}
